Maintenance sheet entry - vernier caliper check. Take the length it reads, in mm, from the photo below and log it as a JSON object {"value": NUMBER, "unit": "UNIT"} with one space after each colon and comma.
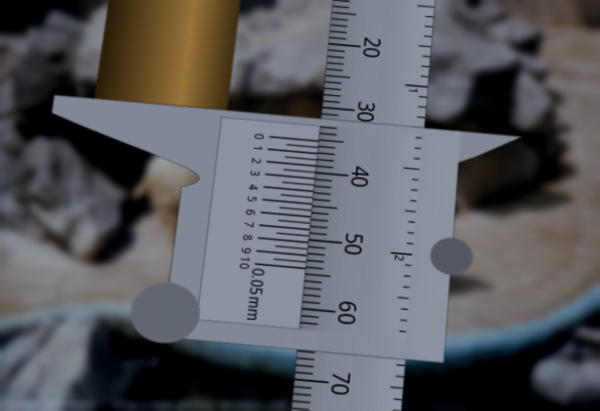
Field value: {"value": 35.2, "unit": "mm"}
